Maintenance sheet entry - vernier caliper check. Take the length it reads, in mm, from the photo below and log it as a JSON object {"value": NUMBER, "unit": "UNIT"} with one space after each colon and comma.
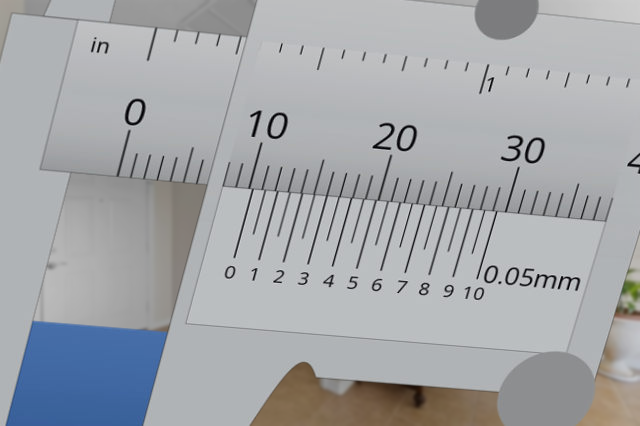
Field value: {"value": 10.3, "unit": "mm"}
